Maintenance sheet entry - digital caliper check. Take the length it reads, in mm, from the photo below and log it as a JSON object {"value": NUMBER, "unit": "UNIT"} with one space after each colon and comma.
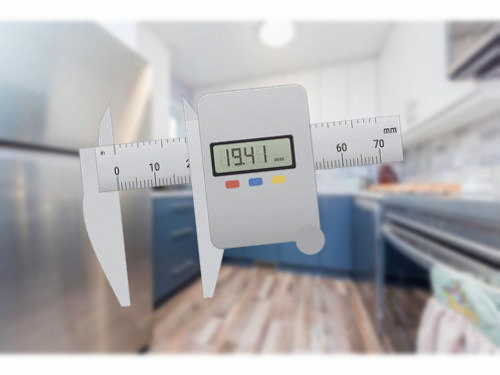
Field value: {"value": 19.41, "unit": "mm"}
